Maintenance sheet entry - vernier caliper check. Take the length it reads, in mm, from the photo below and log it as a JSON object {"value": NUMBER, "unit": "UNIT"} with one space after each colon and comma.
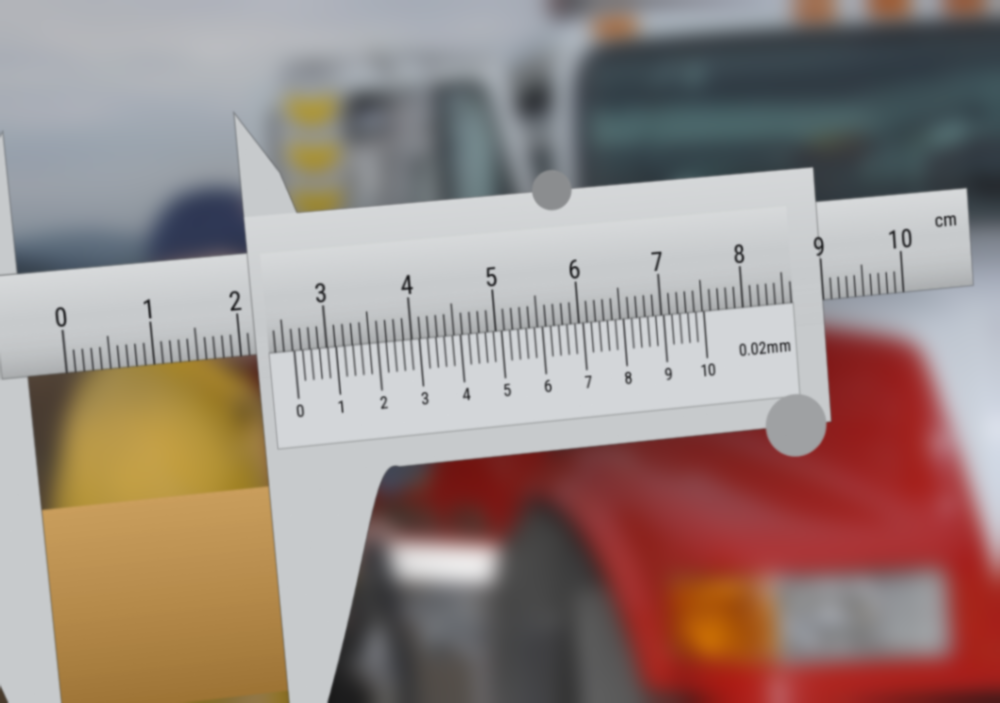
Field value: {"value": 26.2, "unit": "mm"}
